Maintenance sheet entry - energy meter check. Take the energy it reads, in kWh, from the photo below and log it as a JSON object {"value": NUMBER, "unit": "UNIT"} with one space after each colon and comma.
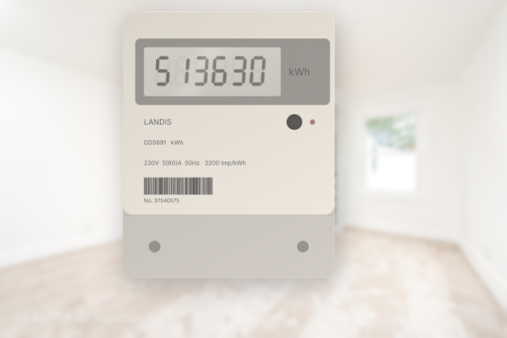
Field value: {"value": 513630, "unit": "kWh"}
